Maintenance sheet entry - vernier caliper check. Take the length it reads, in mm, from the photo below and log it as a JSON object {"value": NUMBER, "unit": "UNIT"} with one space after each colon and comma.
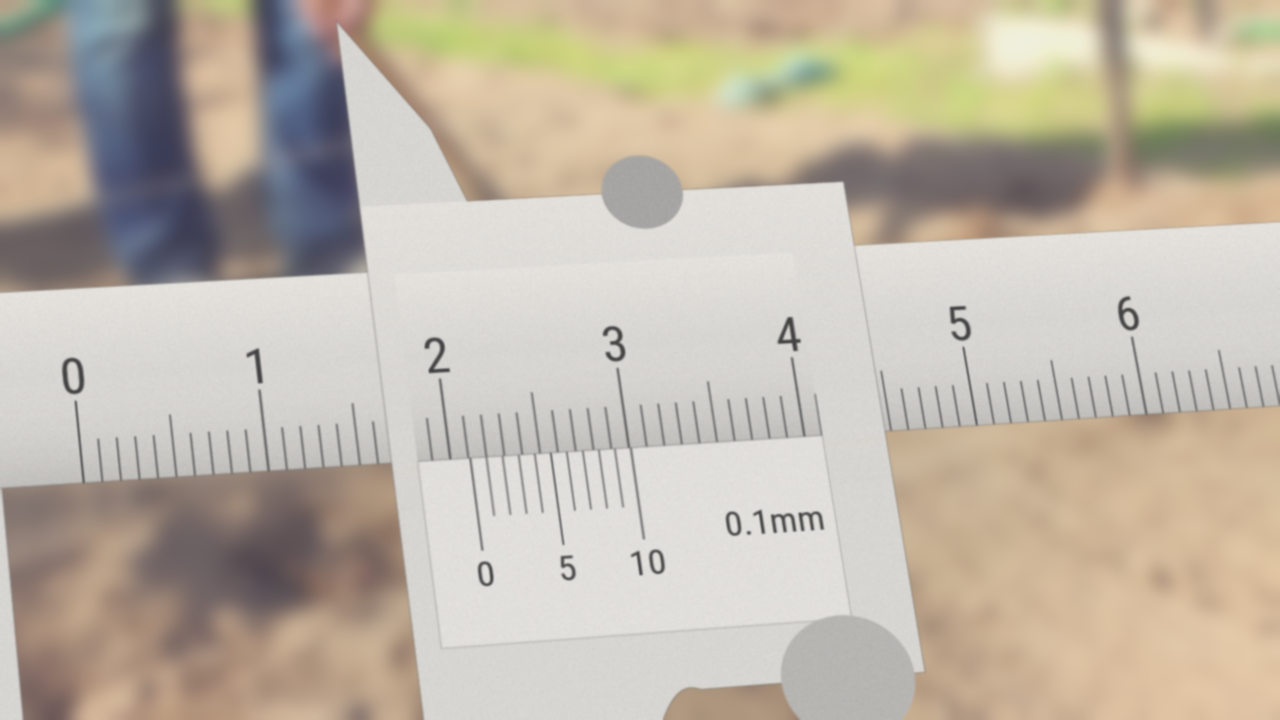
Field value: {"value": 21.1, "unit": "mm"}
